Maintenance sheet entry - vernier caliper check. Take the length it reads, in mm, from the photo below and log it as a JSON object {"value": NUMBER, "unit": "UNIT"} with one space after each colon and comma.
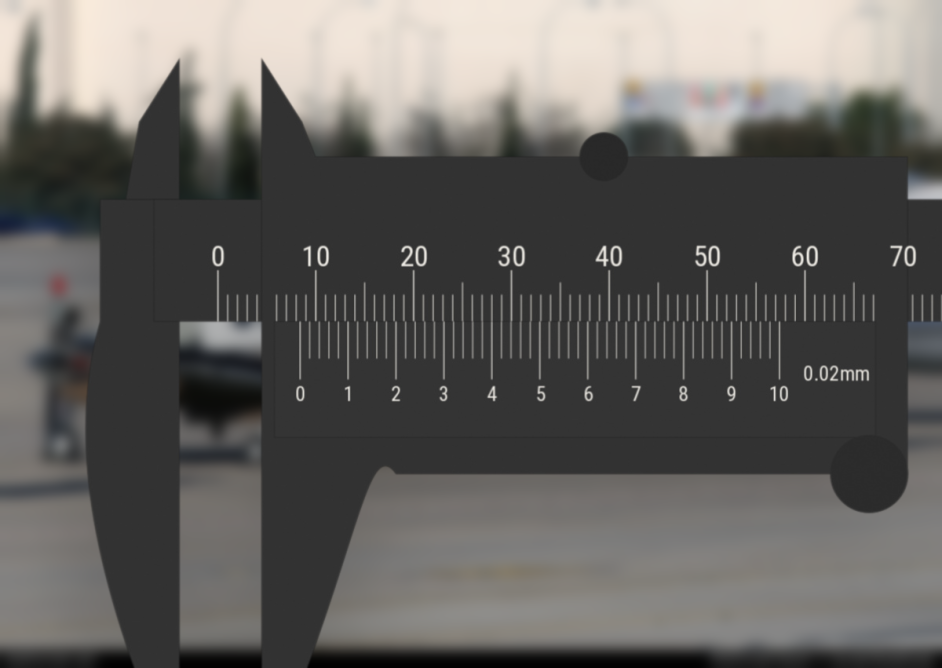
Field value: {"value": 8.4, "unit": "mm"}
